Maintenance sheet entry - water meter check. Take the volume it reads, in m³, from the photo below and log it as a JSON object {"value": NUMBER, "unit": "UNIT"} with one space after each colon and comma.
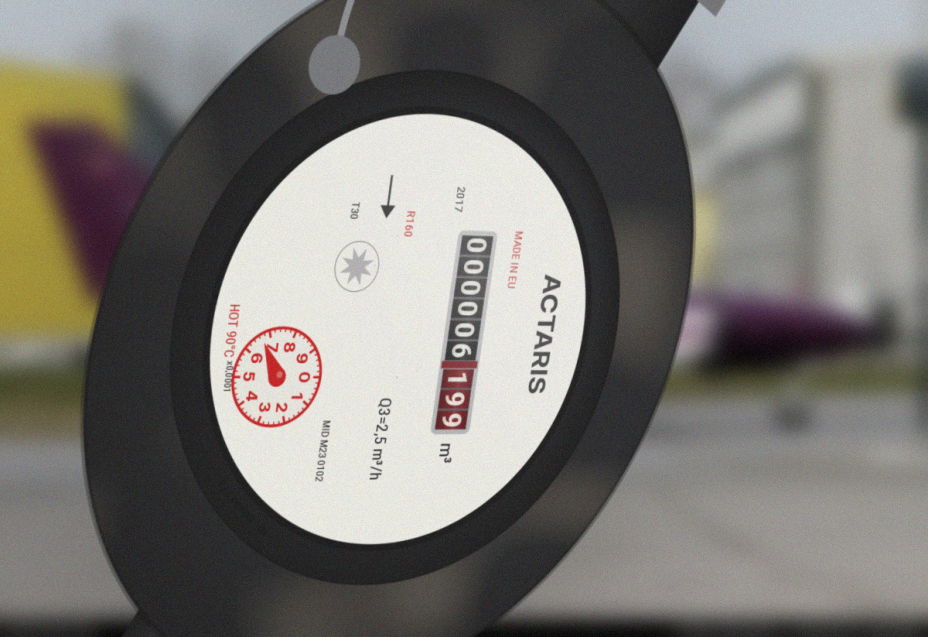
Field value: {"value": 6.1996, "unit": "m³"}
